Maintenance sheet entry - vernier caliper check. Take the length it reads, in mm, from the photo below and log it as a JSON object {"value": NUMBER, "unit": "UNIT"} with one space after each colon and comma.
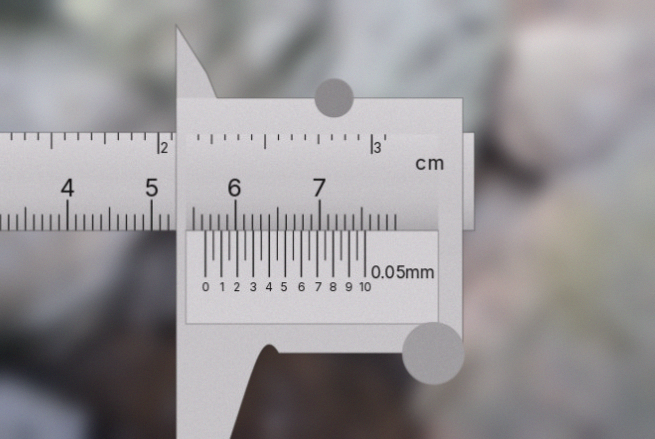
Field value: {"value": 56.4, "unit": "mm"}
